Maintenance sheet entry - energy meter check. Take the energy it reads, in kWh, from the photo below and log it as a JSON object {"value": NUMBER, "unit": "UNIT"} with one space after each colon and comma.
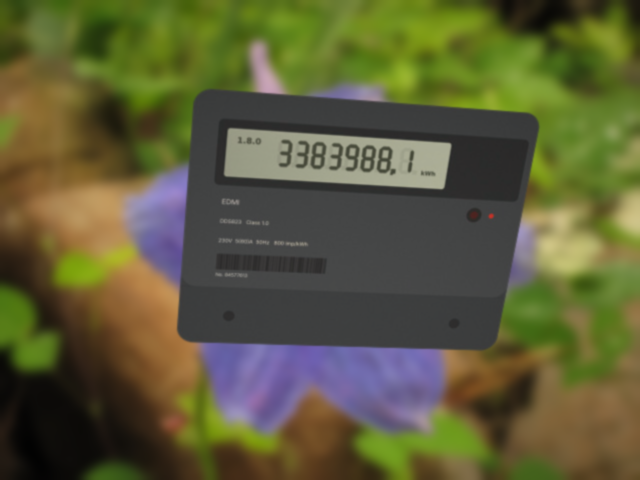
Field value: {"value": 3383988.1, "unit": "kWh"}
